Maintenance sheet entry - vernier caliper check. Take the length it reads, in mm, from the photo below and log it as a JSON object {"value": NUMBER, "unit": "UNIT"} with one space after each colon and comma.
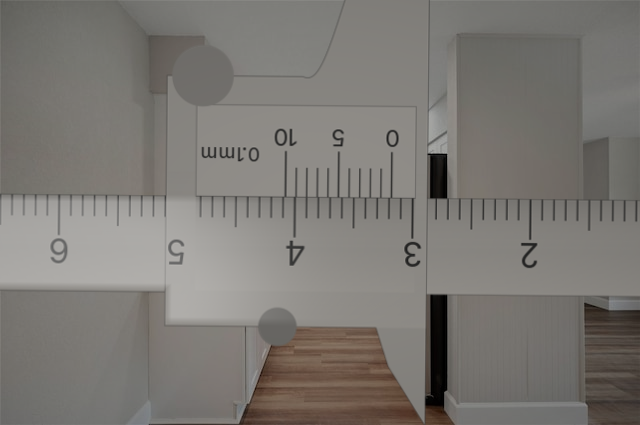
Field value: {"value": 31.8, "unit": "mm"}
